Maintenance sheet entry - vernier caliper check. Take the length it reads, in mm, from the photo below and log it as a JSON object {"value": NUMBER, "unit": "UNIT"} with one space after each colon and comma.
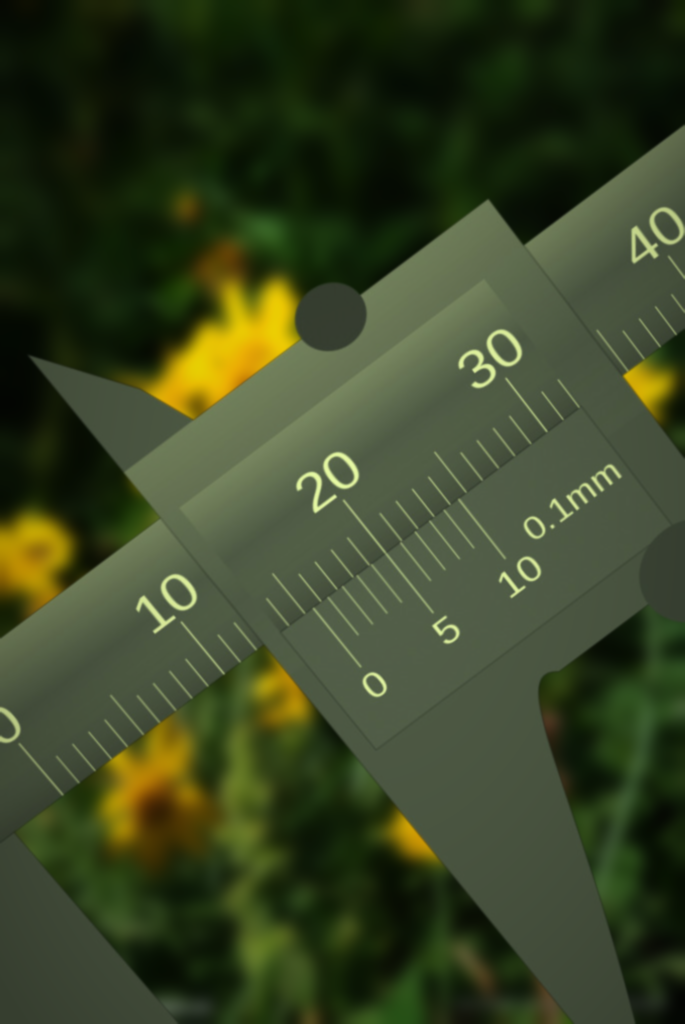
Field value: {"value": 15.5, "unit": "mm"}
